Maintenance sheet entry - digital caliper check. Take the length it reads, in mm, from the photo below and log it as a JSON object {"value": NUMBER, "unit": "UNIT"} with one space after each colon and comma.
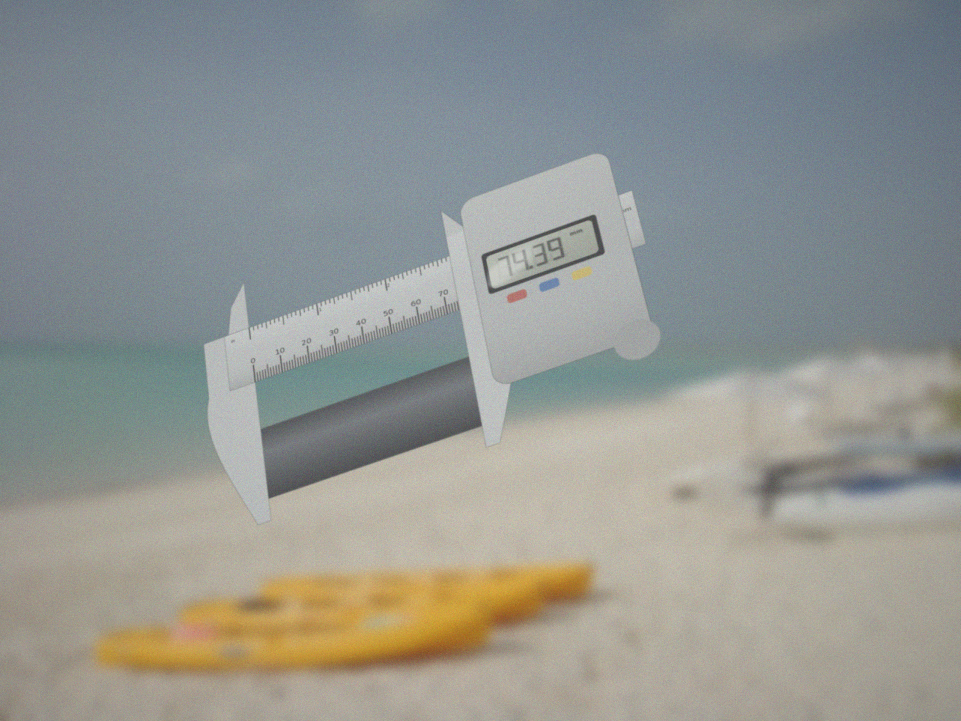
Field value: {"value": 74.39, "unit": "mm"}
